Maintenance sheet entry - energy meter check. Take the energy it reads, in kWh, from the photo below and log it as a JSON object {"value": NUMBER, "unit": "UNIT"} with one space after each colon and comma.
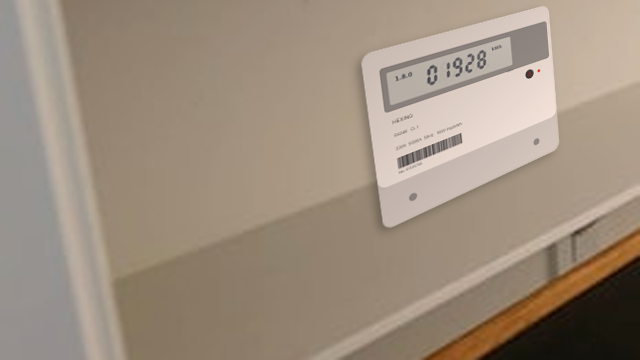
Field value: {"value": 1928, "unit": "kWh"}
